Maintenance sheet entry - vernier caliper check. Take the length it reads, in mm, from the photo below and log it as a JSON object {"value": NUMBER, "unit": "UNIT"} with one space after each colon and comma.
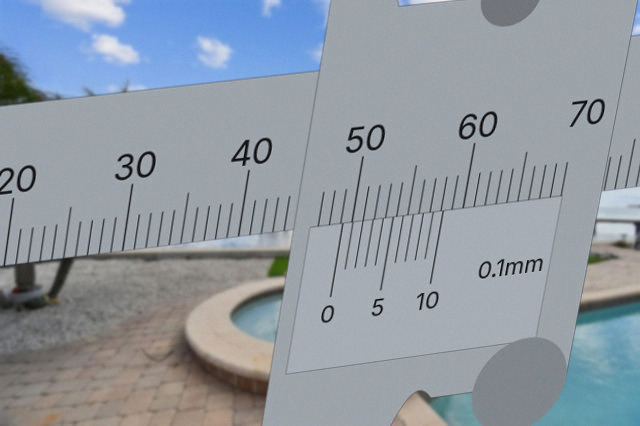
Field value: {"value": 49.2, "unit": "mm"}
